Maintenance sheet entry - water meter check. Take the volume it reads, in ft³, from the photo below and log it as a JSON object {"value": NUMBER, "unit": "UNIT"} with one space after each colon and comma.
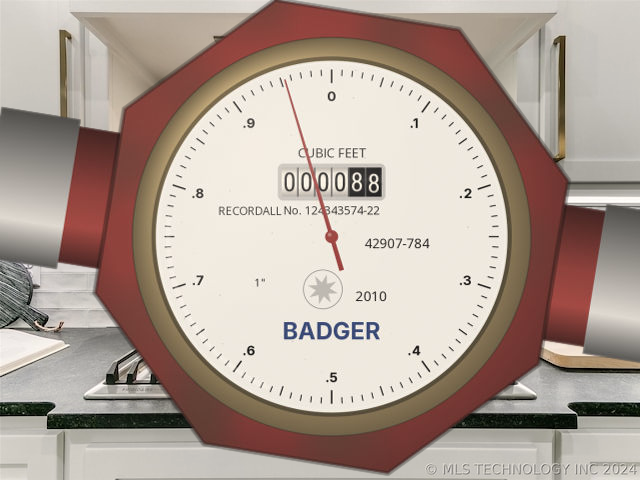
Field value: {"value": 87.95, "unit": "ft³"}
